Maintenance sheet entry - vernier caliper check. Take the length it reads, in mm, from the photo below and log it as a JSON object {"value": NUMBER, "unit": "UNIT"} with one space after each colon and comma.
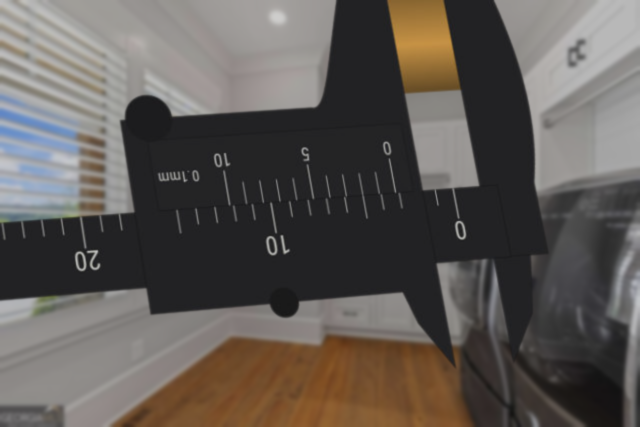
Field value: {"value": 3.2, "unit": "mm"}
